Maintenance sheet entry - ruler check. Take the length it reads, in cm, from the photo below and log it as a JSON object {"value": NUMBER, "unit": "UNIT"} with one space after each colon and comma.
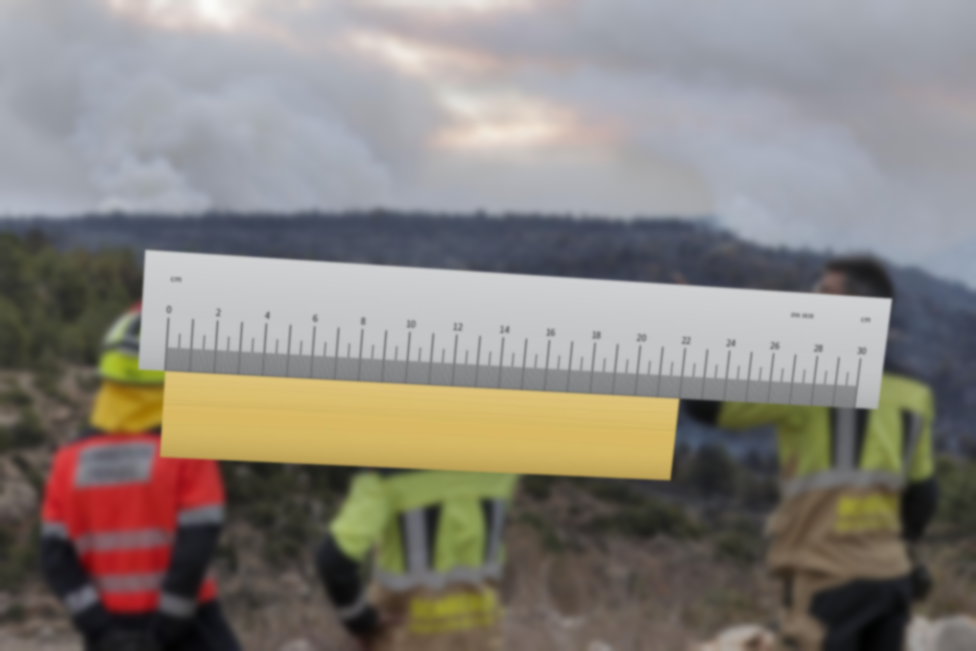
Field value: {"value": 22, "unit": "cm"}
